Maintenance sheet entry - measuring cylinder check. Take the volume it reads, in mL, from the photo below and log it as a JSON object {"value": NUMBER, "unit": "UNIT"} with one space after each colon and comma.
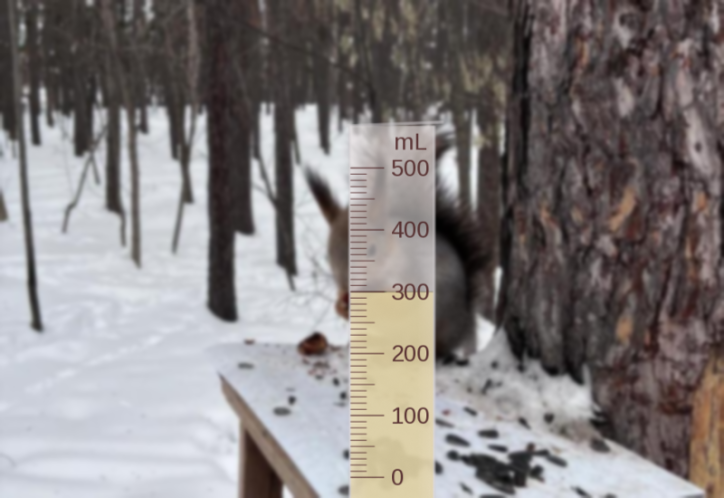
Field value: {"value": 300, "unit": "mL"}
